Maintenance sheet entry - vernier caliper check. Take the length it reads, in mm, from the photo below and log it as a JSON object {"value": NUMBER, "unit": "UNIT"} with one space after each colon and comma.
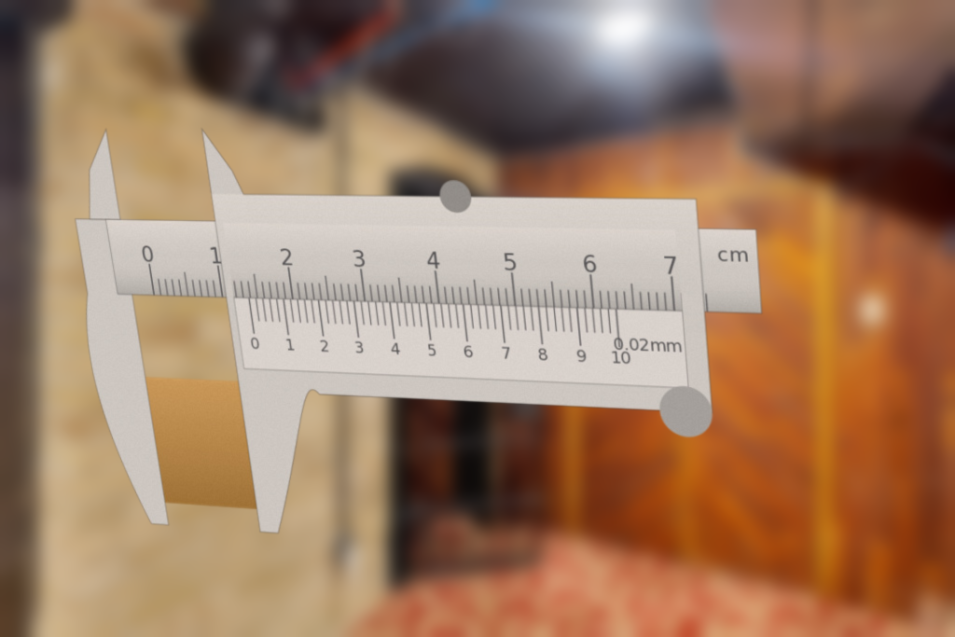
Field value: {"value": 13.8, "unit": "mm"}
